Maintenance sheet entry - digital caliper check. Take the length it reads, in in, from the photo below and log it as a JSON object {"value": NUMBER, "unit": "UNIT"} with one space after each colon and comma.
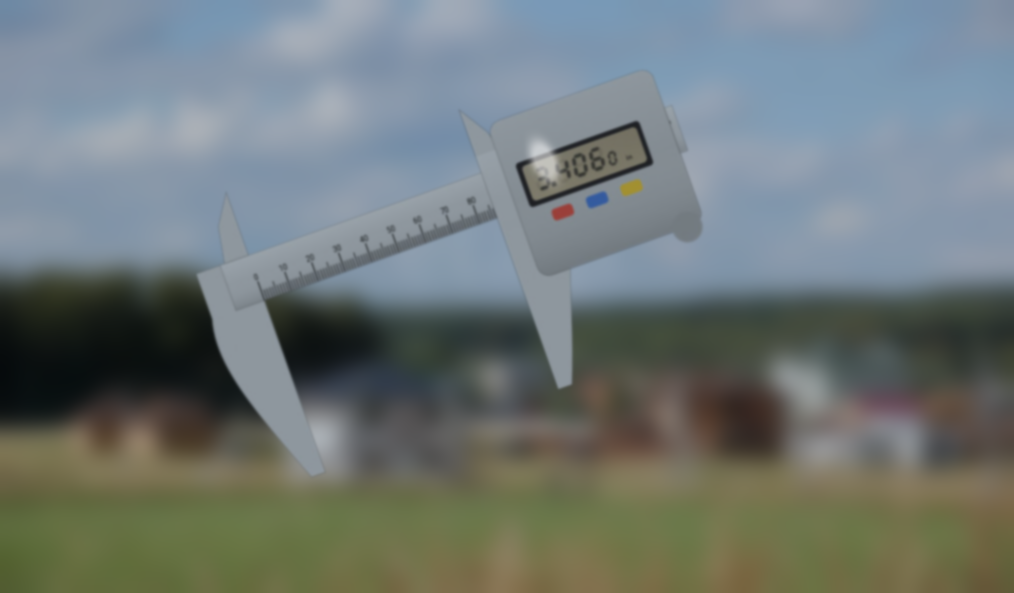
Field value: {"value": 3.4060, "unit": "in"}
